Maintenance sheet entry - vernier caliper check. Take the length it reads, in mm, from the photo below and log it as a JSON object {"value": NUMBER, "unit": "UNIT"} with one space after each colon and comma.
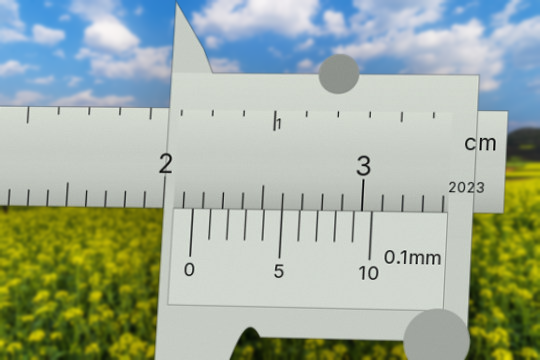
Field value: {"value": 21.5, "unit": "mm"}
